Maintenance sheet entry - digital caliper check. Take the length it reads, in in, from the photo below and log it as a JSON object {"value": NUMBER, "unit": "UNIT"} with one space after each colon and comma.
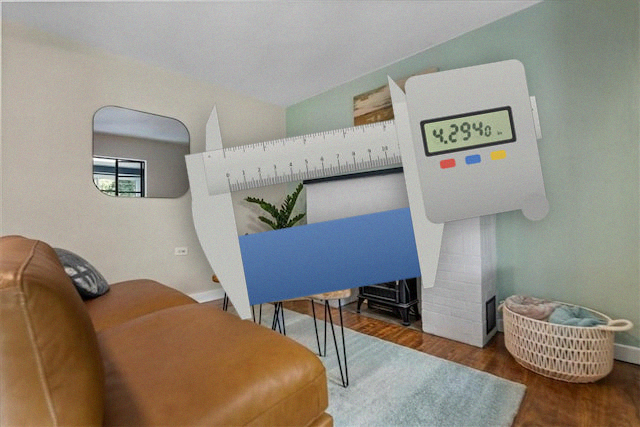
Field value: {"value": 4.2940, "unit": "in"}
